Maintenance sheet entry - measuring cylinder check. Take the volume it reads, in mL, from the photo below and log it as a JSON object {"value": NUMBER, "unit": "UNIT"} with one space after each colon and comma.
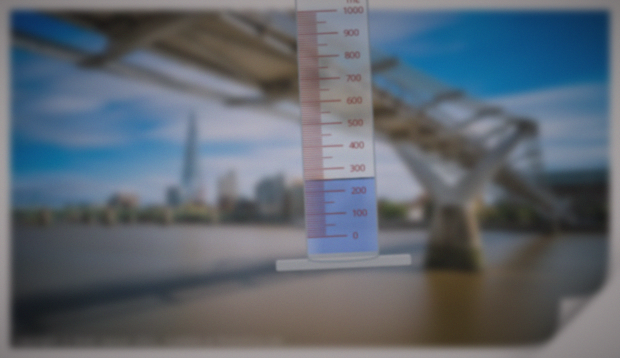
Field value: {"value": 250, "unit": "mL"}
